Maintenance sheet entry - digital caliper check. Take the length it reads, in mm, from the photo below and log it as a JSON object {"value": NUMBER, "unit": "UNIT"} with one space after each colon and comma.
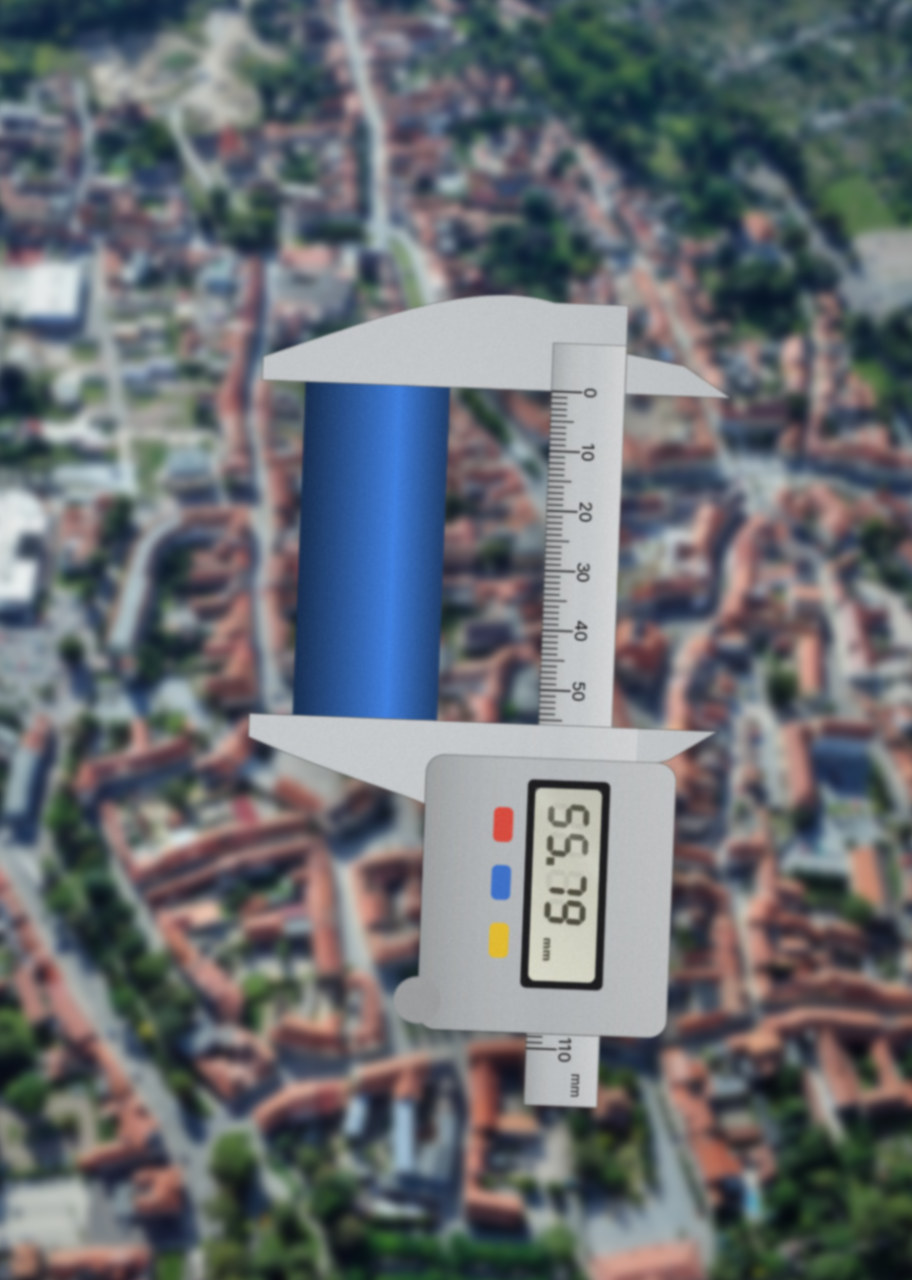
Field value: {"value": 55.79, "unit": "mm"}
